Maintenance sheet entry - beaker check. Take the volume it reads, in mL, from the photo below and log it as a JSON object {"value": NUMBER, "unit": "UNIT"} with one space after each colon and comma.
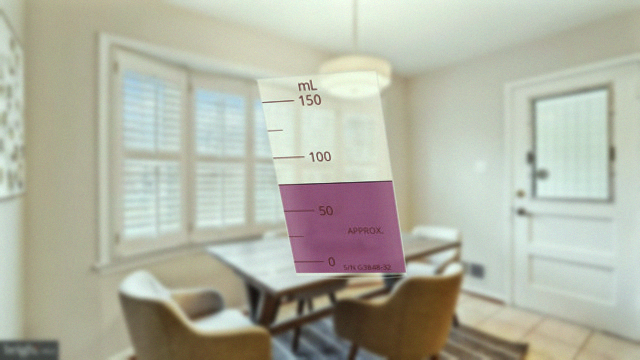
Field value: {"value": 75, "unit": "mL"}
